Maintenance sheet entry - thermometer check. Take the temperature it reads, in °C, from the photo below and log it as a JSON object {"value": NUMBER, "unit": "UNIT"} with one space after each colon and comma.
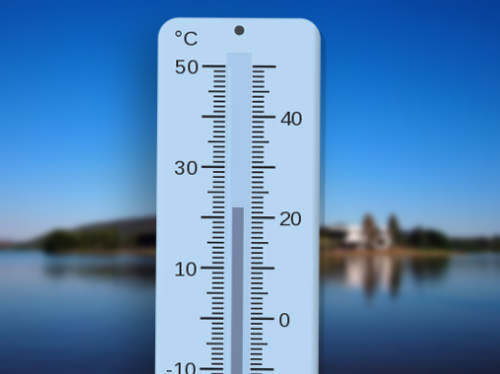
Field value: {"value": 22, "unit": "°C"}
